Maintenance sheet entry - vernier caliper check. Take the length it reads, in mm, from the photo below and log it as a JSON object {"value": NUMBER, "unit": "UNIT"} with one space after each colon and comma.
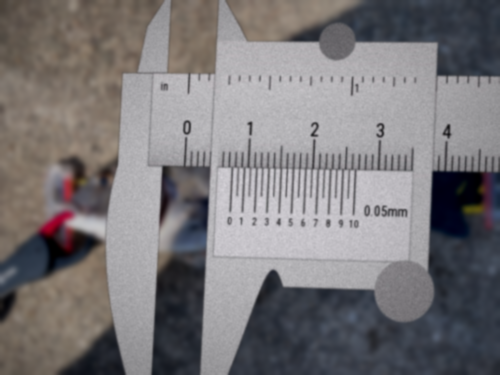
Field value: {"value": 7.5, "unit": "mm"}
